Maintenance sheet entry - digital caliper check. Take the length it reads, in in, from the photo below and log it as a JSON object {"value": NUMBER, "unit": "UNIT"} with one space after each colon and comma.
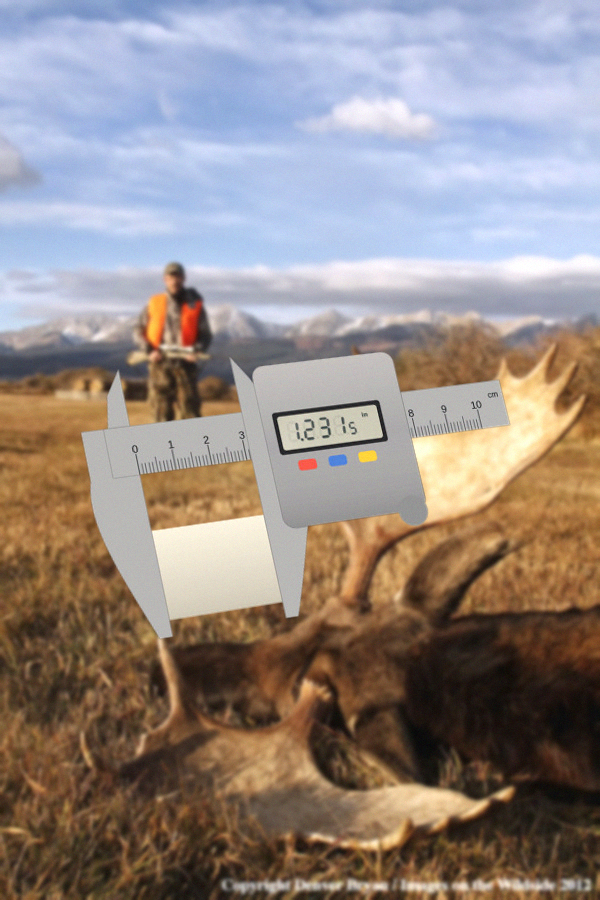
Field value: {"value": 1.2315, "unit": "in"}
